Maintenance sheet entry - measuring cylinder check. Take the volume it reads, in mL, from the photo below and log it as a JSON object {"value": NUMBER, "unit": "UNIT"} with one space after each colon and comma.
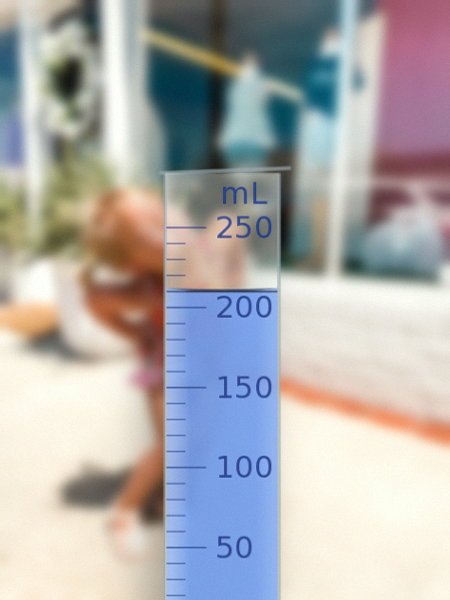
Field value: {"value": 210, "unit": "mL"}
